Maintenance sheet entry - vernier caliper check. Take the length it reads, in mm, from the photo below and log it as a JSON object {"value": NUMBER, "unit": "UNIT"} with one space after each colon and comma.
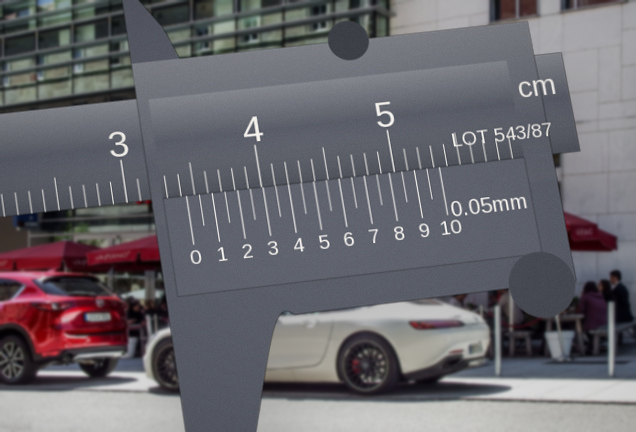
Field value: {"value": 34.4, "unit": "mm"}
